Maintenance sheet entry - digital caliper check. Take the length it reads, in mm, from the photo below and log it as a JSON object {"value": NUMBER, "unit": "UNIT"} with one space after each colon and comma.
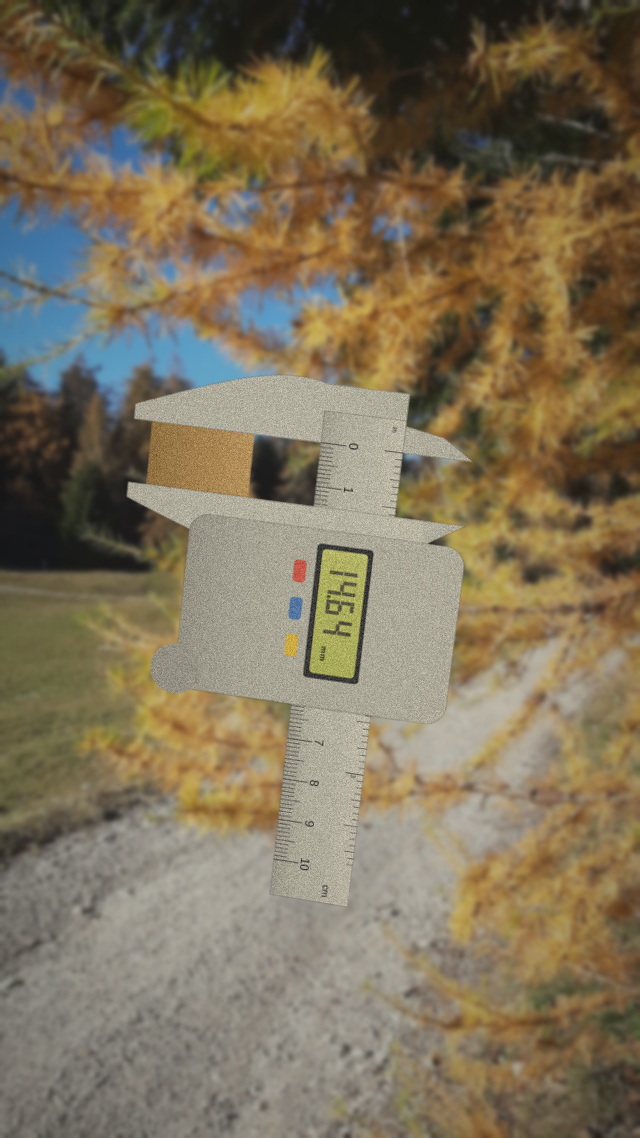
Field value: {"value": 14.64, "unit": "mm"}
